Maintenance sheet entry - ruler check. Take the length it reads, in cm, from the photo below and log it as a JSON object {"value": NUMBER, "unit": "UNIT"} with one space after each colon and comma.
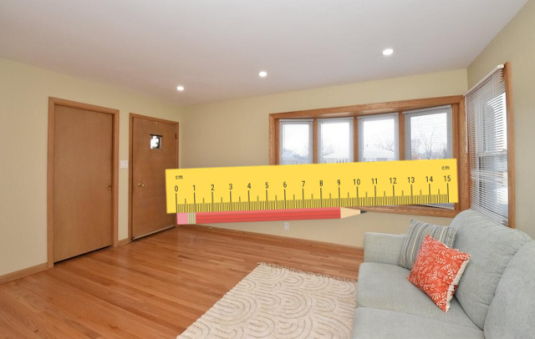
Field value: {"value": 10.5, "unit": "cm"}
